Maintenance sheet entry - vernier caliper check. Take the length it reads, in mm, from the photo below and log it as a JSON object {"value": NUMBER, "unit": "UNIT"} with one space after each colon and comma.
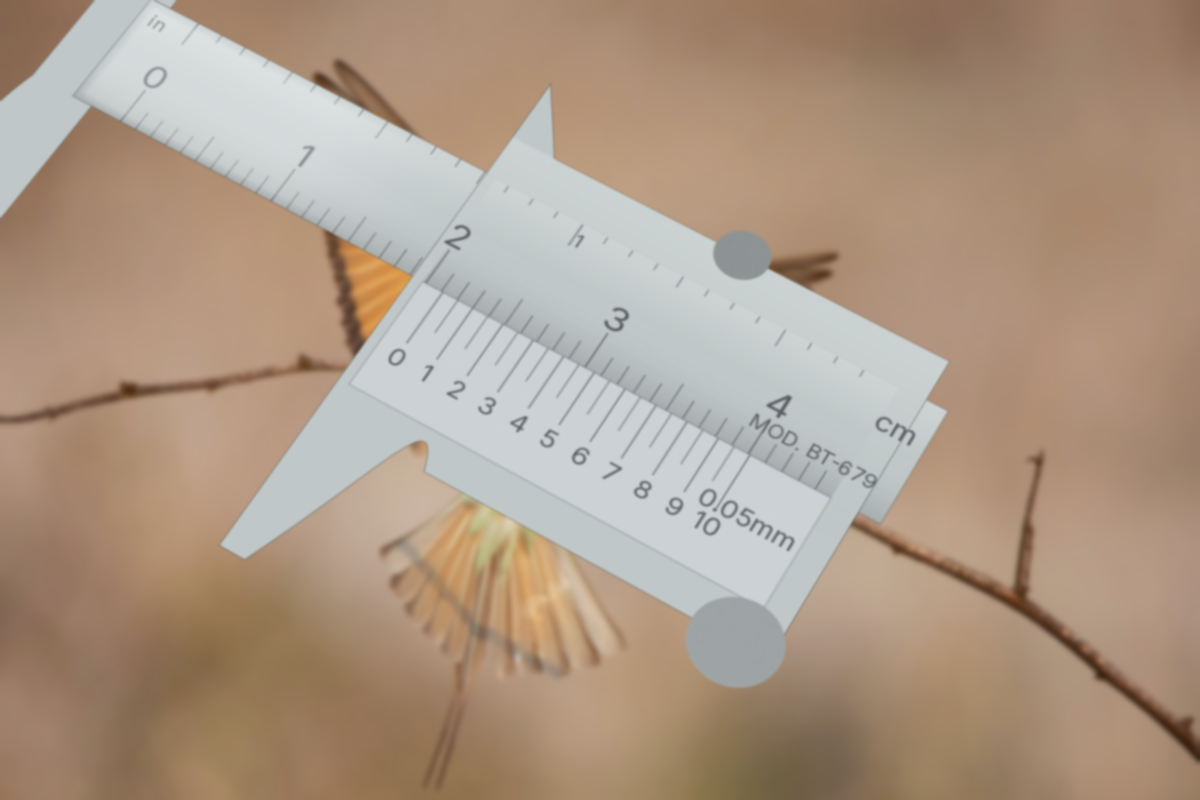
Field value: {"value": 21.1, "unit": "mm"}
